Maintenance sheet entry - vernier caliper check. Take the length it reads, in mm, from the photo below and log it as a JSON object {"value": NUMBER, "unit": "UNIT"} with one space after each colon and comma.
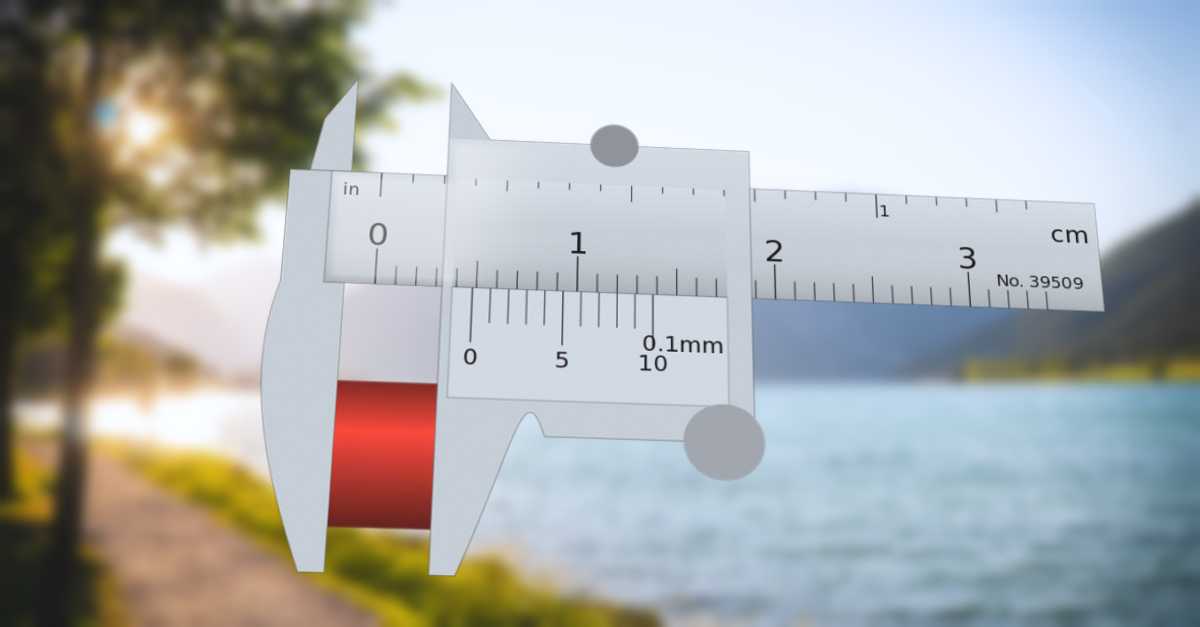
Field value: {"value": 4.8, "unit": "mm"}
